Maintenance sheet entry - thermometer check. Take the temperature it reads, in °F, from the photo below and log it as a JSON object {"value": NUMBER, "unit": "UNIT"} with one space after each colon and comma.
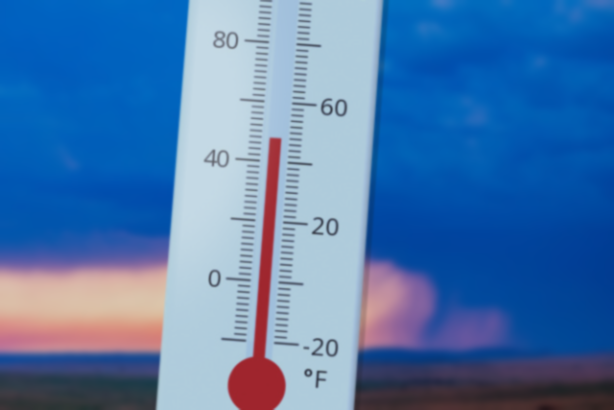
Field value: {"value": 48, "unit": "°F"}
